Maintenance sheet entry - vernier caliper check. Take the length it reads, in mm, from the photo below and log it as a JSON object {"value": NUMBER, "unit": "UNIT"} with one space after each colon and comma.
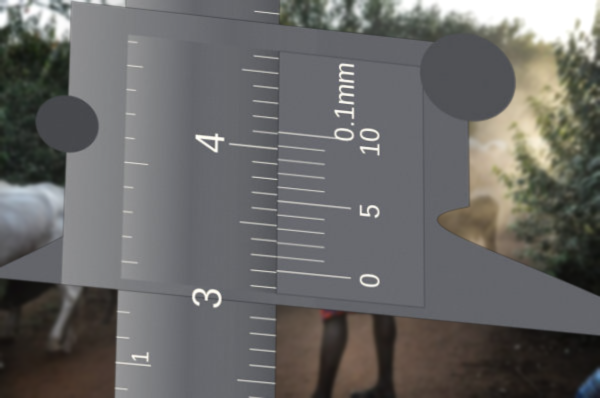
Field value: {"value": 32.1, "unit": "mm"}
